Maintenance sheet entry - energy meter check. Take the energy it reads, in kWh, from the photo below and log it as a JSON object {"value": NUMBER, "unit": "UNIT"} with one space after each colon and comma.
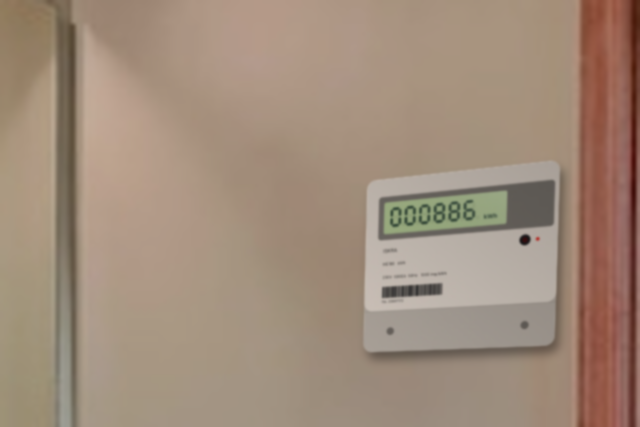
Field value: {"value": 886, "unit": "kWh"}
